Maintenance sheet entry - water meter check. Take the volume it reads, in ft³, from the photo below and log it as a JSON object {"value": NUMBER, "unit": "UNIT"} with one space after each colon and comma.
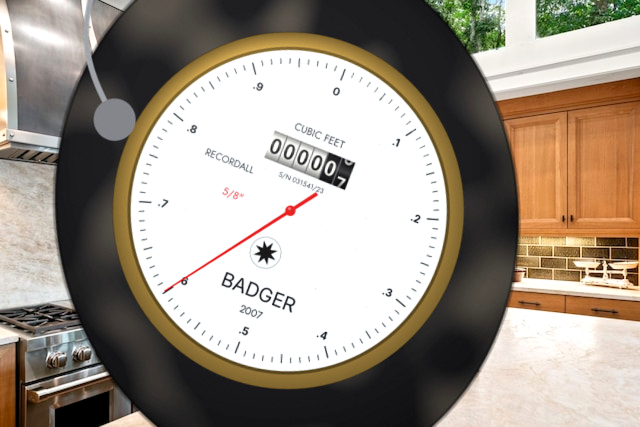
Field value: {"value": 6.60, "unit": "ft³"}
